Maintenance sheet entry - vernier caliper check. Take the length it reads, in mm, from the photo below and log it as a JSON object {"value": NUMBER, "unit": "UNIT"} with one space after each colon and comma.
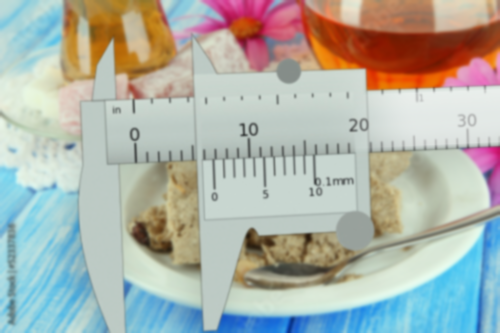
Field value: {"value": 6.8, "unit": "mm"}
